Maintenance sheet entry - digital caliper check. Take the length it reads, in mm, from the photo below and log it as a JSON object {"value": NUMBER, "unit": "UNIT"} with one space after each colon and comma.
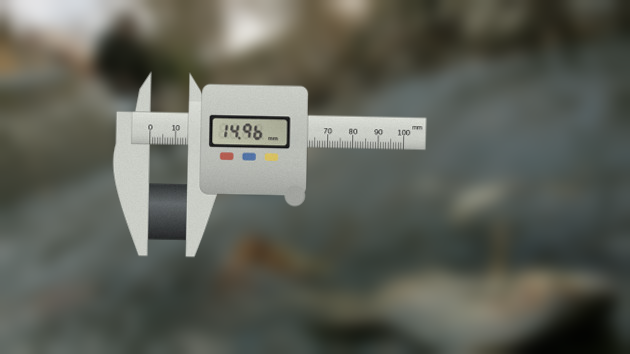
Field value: {"value": 14.96, "unit": "mm"}
